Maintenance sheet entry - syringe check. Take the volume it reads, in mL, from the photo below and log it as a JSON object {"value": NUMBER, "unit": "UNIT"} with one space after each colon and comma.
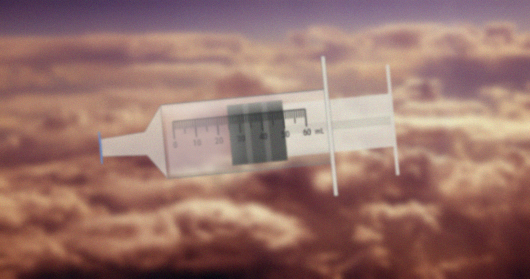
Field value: {"value": 25, "unit": "mL"}
